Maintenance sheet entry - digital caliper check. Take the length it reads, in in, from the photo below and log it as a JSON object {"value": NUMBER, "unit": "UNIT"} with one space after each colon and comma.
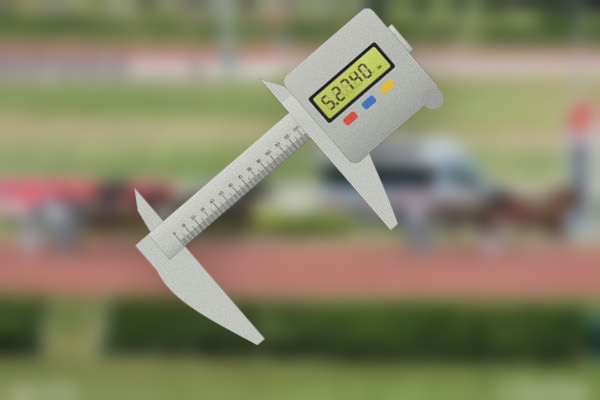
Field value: {"value": 5.2740, "unit": "in"}
